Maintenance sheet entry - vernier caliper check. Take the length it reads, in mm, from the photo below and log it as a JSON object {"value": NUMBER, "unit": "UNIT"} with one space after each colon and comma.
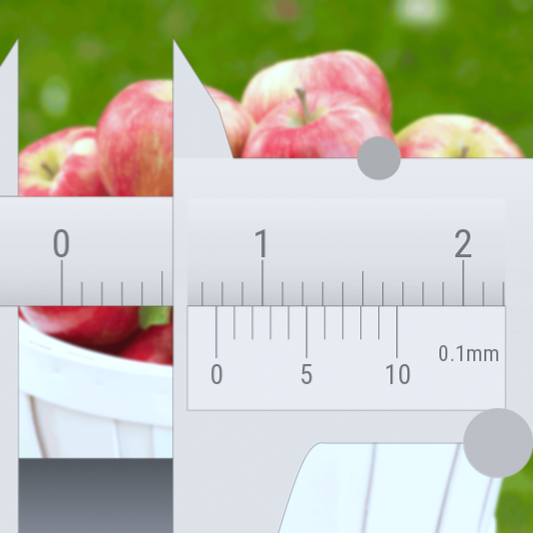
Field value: {"value": 7.7, "unit": "mm"}
